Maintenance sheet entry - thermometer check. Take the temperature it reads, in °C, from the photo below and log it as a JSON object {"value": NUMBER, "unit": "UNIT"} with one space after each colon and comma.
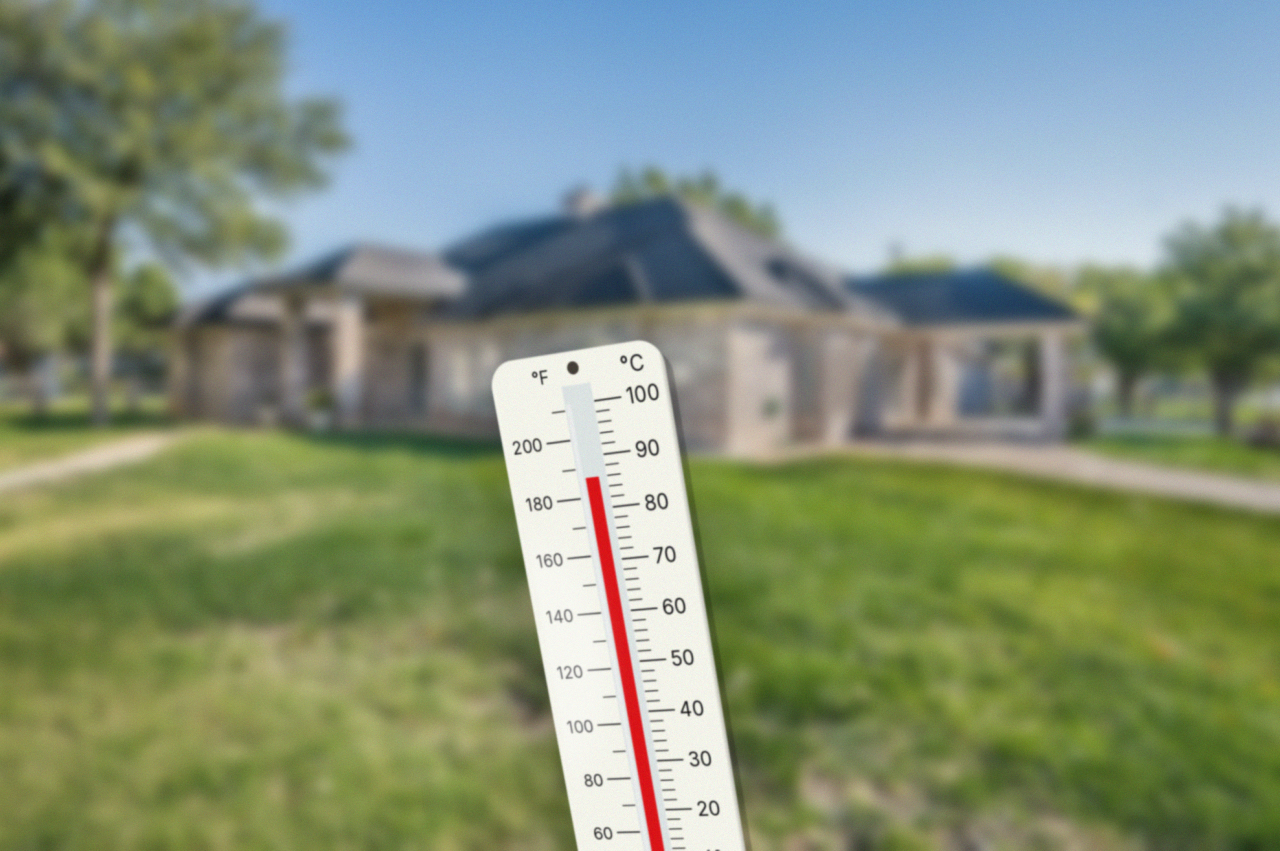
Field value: {"value": 86, "unit": "°C"}
